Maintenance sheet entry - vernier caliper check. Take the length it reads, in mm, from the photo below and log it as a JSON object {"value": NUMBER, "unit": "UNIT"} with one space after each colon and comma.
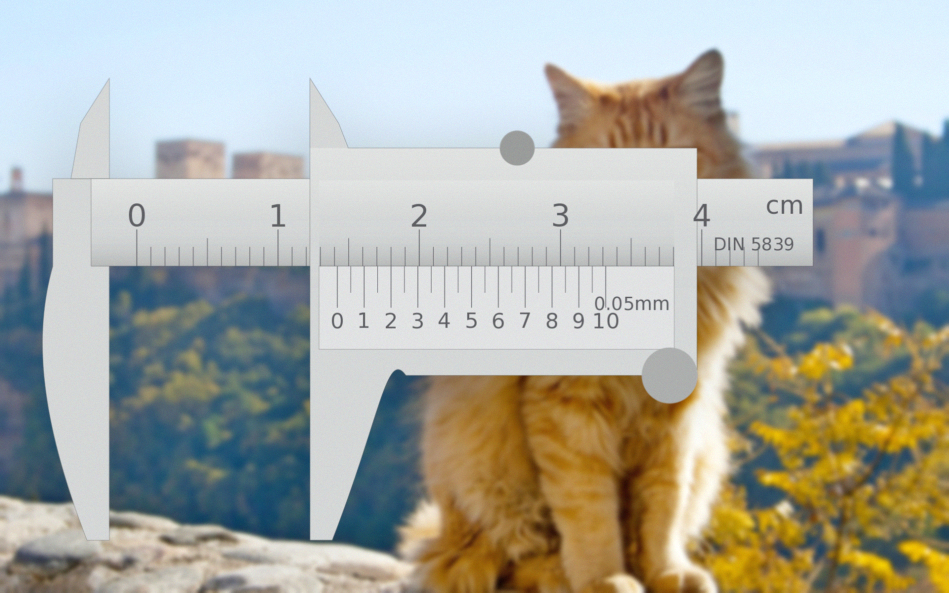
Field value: {"value": 14.2, "unit": "mm"}
